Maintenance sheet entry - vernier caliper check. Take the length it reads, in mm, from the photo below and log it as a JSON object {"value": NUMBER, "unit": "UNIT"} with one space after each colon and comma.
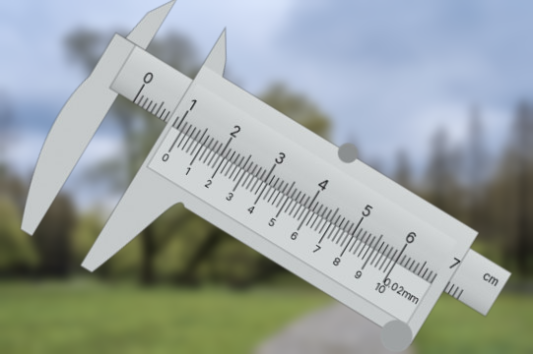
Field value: {"value": 11.0, "unit": "mm"}
